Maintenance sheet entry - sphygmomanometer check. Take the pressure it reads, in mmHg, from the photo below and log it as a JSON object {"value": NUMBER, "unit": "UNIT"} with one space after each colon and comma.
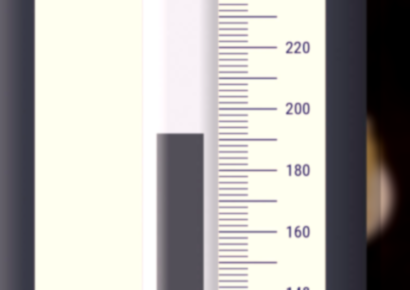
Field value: {"value": 192, "unit": "mmHg"}
